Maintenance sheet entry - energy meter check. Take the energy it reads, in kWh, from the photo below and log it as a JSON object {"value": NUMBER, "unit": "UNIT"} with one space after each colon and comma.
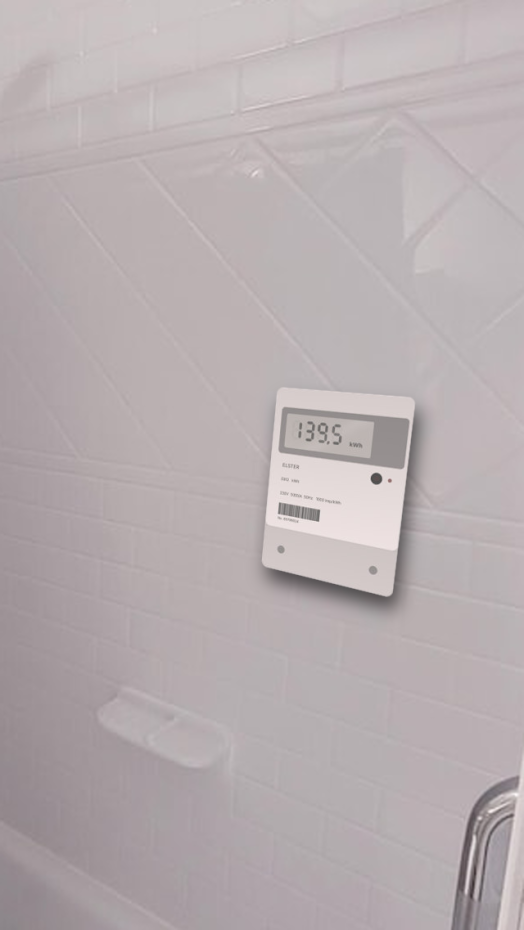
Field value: {"value": 139.5, "unit": "kWh"}
